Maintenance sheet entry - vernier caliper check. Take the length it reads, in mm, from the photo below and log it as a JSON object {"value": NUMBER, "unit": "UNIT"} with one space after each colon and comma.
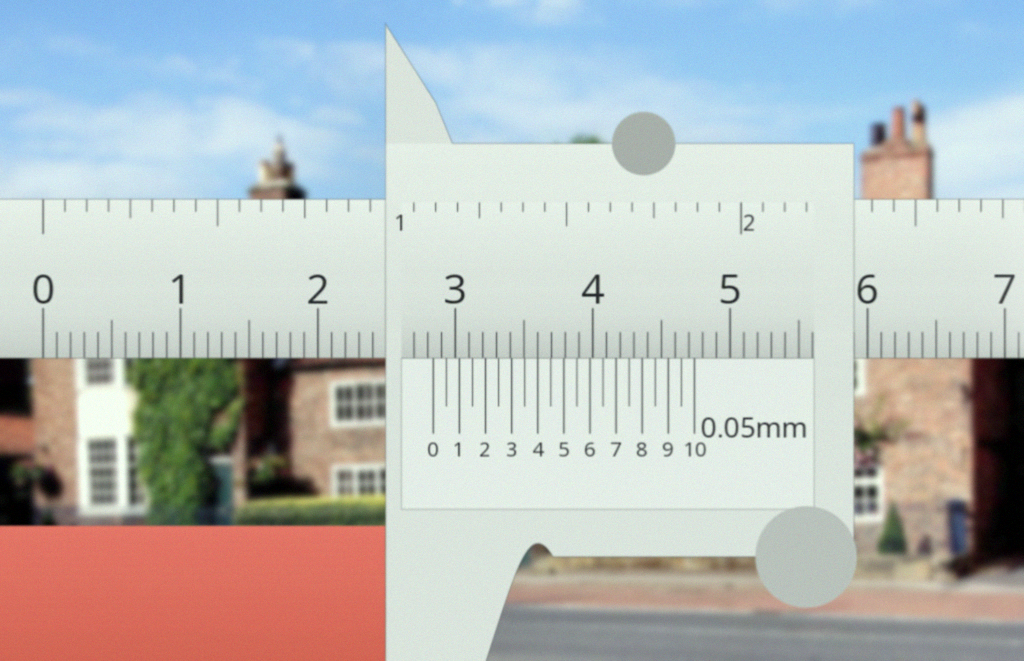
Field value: {"value": 28.4, "unit": "mm"}
